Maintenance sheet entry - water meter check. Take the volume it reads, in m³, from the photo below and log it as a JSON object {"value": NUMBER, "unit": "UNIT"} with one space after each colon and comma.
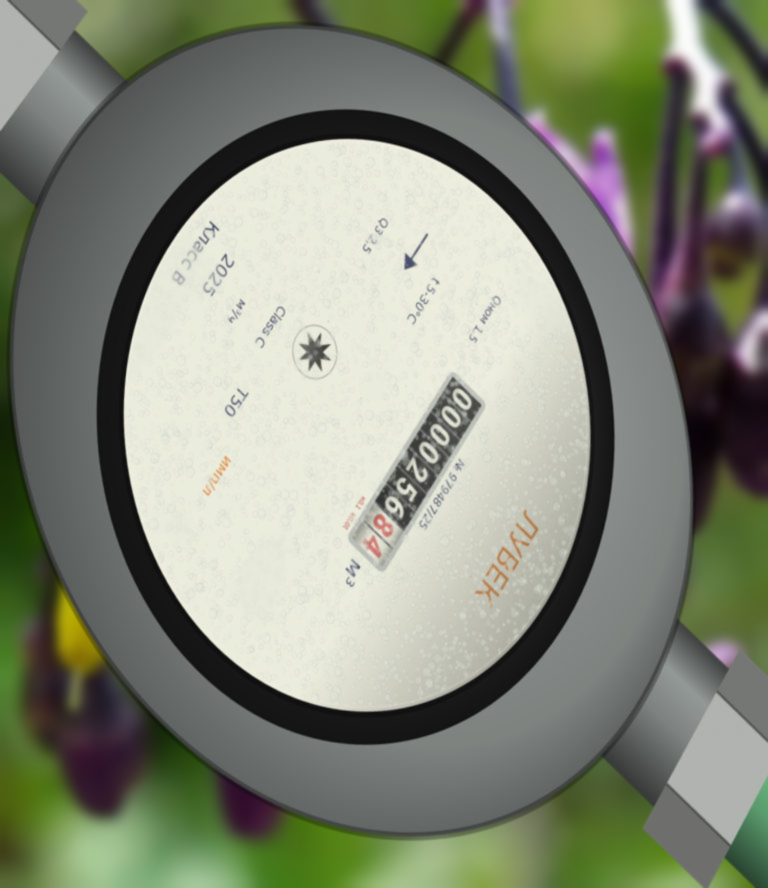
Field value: {"value": 256.84, "unit": "m³"}
